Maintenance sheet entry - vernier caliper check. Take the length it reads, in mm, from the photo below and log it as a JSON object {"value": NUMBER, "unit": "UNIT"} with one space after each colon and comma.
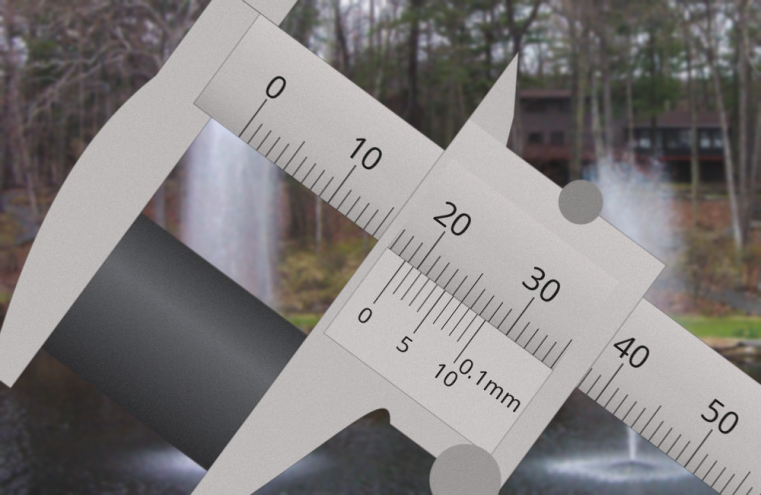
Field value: {"value": 18.7, "unit": "mm"}
